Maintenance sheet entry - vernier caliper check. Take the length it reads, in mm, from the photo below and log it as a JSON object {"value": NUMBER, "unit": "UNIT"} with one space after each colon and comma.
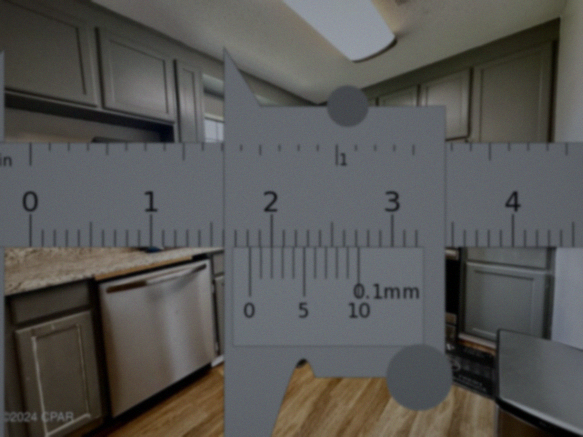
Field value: {"value": 18.2, "unit": "mm"}
